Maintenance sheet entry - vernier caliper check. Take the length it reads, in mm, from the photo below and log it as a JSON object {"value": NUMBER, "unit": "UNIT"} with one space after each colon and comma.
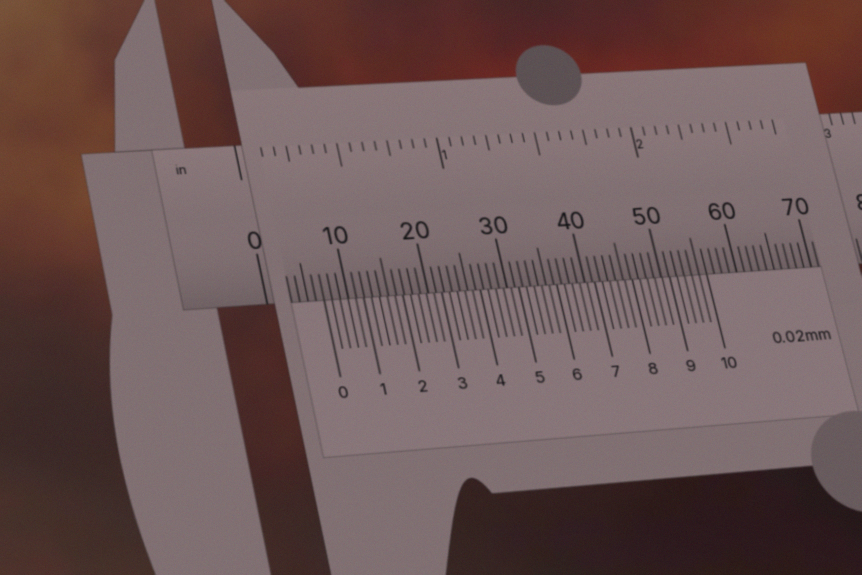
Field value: {"value": 7.0, "unit": "mm"}
